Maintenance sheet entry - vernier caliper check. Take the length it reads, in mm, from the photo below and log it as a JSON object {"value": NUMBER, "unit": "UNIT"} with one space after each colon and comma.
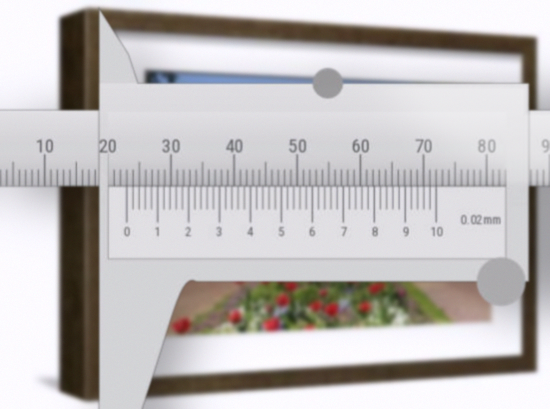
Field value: {"value": 23.0, "unit": "mm"}
